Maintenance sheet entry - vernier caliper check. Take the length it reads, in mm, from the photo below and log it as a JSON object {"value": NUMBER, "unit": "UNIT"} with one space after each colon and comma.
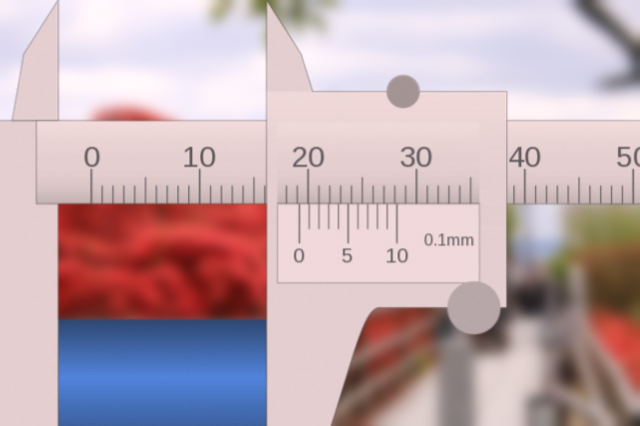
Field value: {"value": 19.2, "unit": "mm"}
